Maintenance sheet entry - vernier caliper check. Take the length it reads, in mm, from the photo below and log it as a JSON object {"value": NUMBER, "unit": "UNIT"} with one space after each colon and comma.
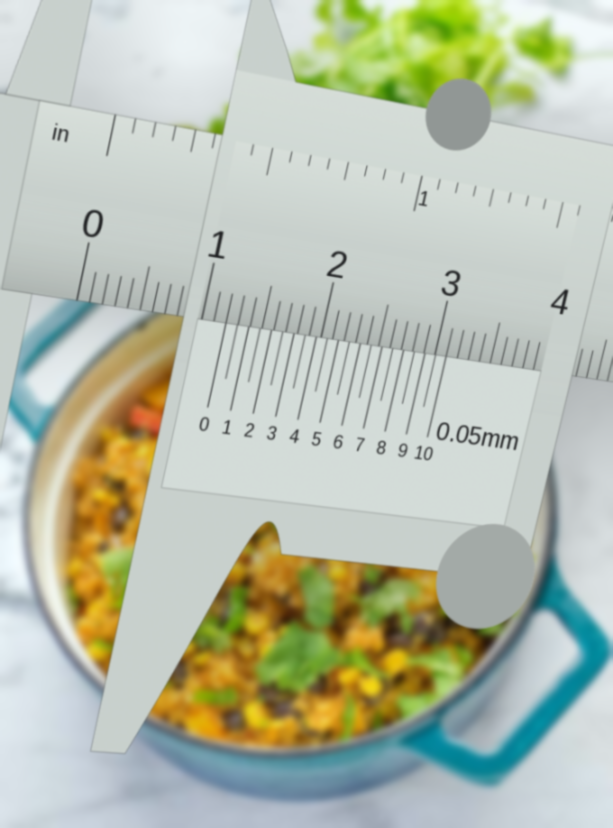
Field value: {"value": 12.0, "unit": "mm"}
